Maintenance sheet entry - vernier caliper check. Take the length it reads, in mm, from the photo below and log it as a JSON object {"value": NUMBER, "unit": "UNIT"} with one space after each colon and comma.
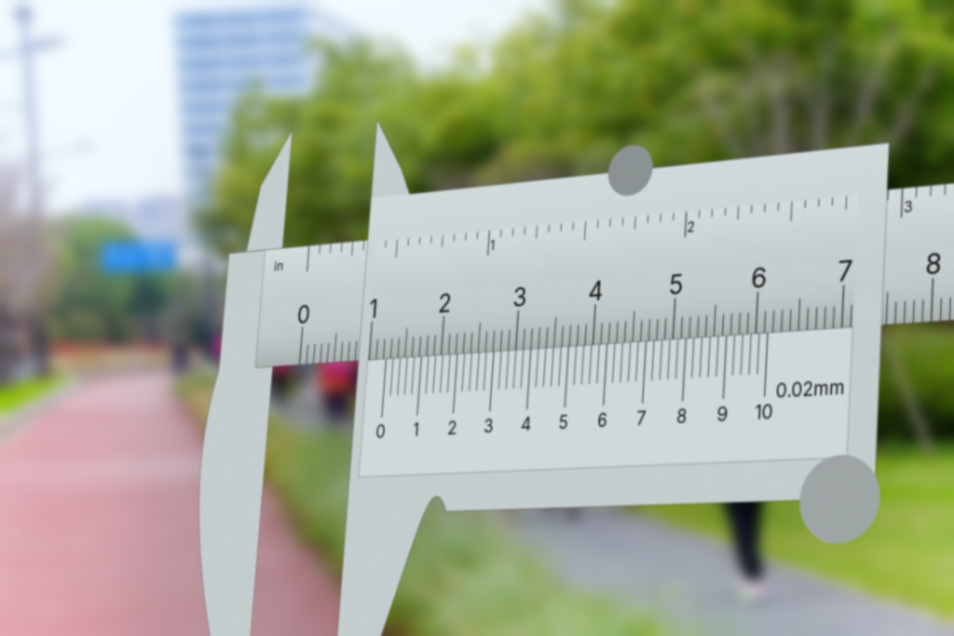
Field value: {"value": 12.4, "unit": "mm"}
